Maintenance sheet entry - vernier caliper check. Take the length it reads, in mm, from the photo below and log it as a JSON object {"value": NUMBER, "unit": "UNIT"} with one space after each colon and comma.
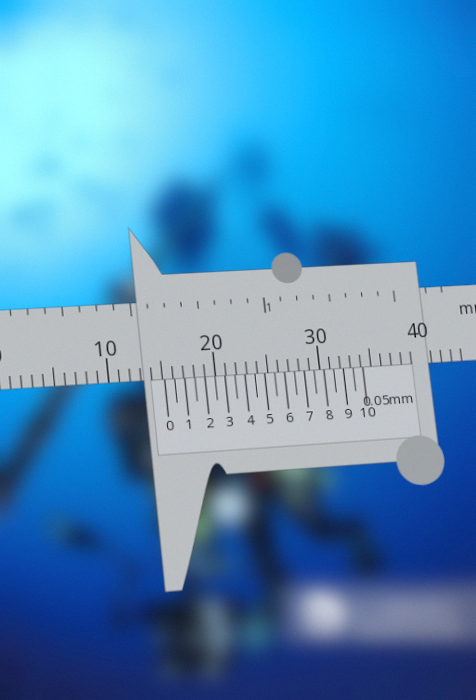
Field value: {"value": 15.2, "unit": "mm"}
